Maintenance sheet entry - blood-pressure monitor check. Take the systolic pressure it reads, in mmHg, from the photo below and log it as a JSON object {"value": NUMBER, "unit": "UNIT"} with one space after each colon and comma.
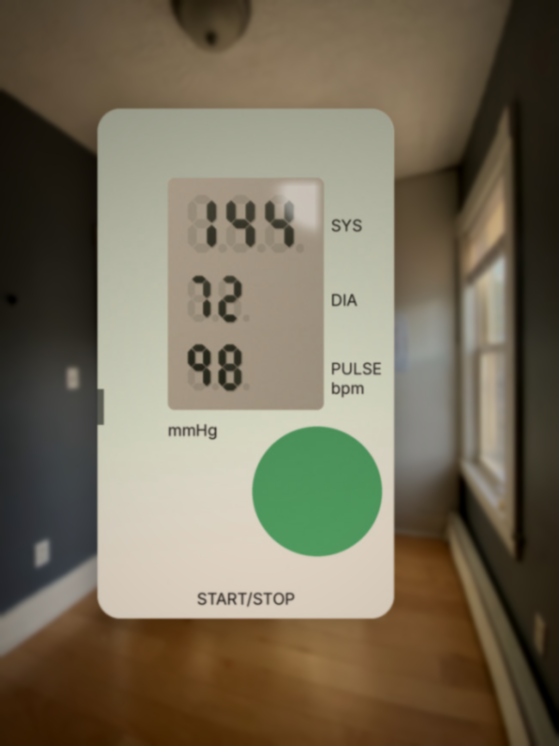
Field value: {"value": 144, "unit": "mmHg"}
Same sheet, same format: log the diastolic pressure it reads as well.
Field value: {"value": 72, "unit": "mmHg"}
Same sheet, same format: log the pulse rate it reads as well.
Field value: {"value": 98, "unit": "bpm"}
